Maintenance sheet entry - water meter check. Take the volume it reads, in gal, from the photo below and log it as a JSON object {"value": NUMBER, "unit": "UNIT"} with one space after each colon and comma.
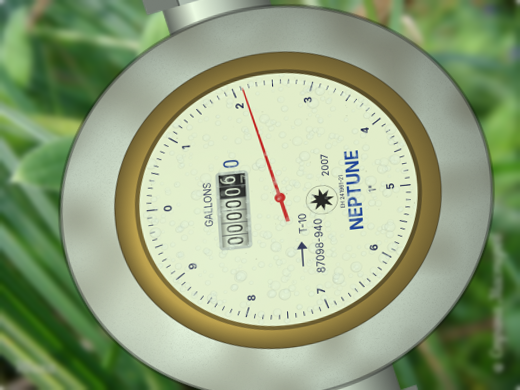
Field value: {"value": 62.1, "unit": "gal"}
